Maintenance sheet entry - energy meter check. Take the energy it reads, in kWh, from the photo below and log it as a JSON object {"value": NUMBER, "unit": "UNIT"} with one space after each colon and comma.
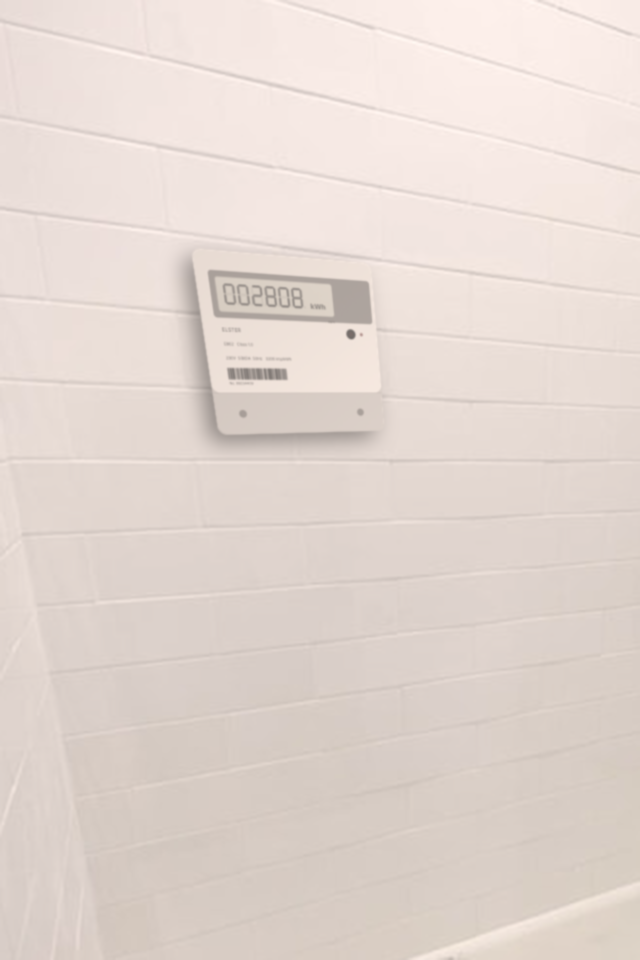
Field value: {"value": 2808, "unit": "kWh"}
